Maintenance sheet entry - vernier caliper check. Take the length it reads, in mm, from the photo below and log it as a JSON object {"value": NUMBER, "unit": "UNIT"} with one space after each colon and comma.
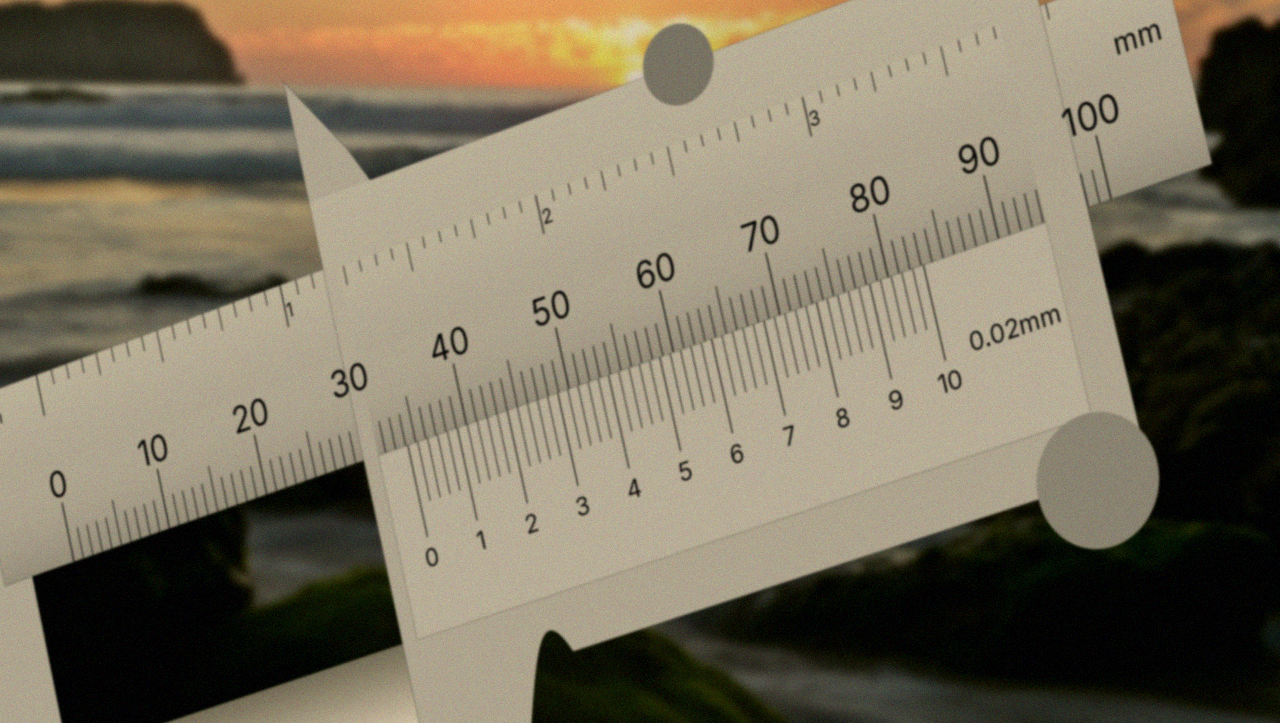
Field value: {"value": 34.2, "unit": "mm"}
